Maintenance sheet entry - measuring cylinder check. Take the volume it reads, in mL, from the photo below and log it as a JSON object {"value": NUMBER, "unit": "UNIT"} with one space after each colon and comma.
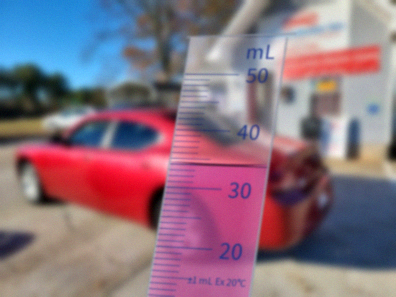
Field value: {"value": 34, "unit": "mL"}
